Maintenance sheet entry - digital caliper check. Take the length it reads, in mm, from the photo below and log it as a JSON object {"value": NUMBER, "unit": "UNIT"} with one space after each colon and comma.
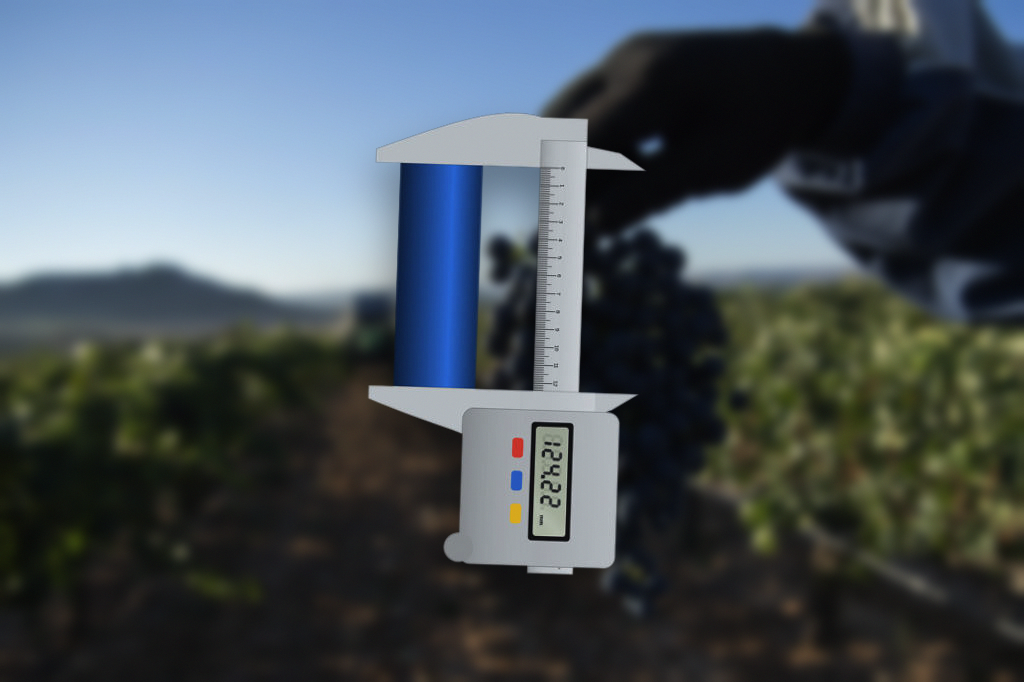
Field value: {"value": 124.22, "unit": "mm"}
